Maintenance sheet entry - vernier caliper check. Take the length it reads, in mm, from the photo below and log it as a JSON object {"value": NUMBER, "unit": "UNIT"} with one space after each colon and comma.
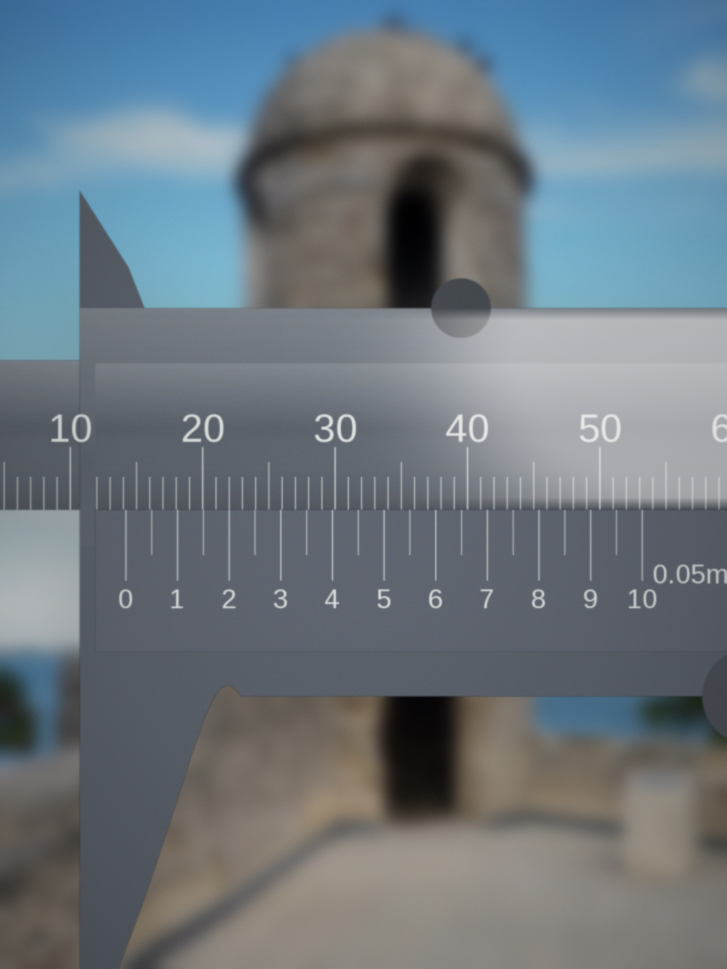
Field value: {"value": 14.2, "unit": "mm"}
